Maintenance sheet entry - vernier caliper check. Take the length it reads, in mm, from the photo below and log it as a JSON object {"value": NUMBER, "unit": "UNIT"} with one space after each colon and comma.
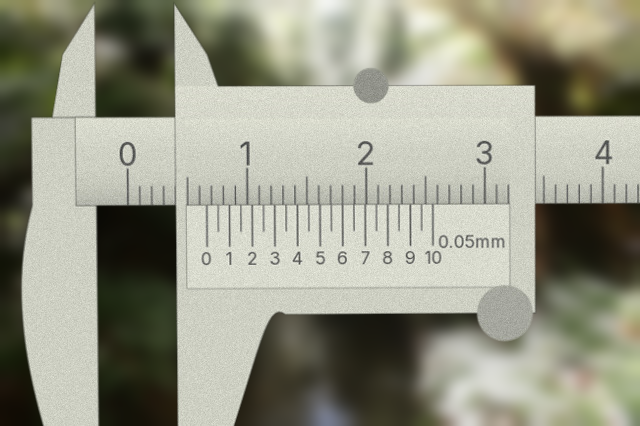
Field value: {"value": 6.6, "unit": "mm"}
